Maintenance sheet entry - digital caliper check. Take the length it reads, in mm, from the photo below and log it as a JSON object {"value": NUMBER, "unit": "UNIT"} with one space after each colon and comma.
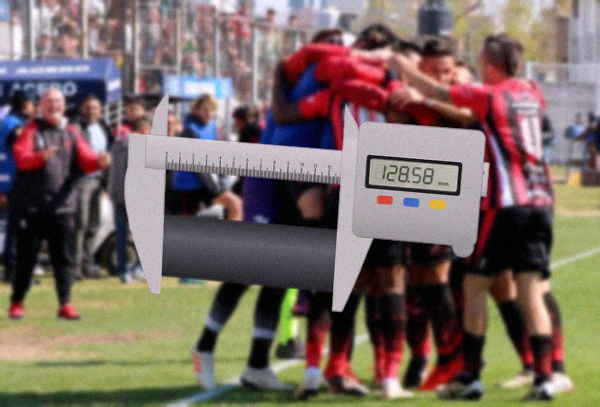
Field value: {"value": 128.58, "unit": "mm"}
